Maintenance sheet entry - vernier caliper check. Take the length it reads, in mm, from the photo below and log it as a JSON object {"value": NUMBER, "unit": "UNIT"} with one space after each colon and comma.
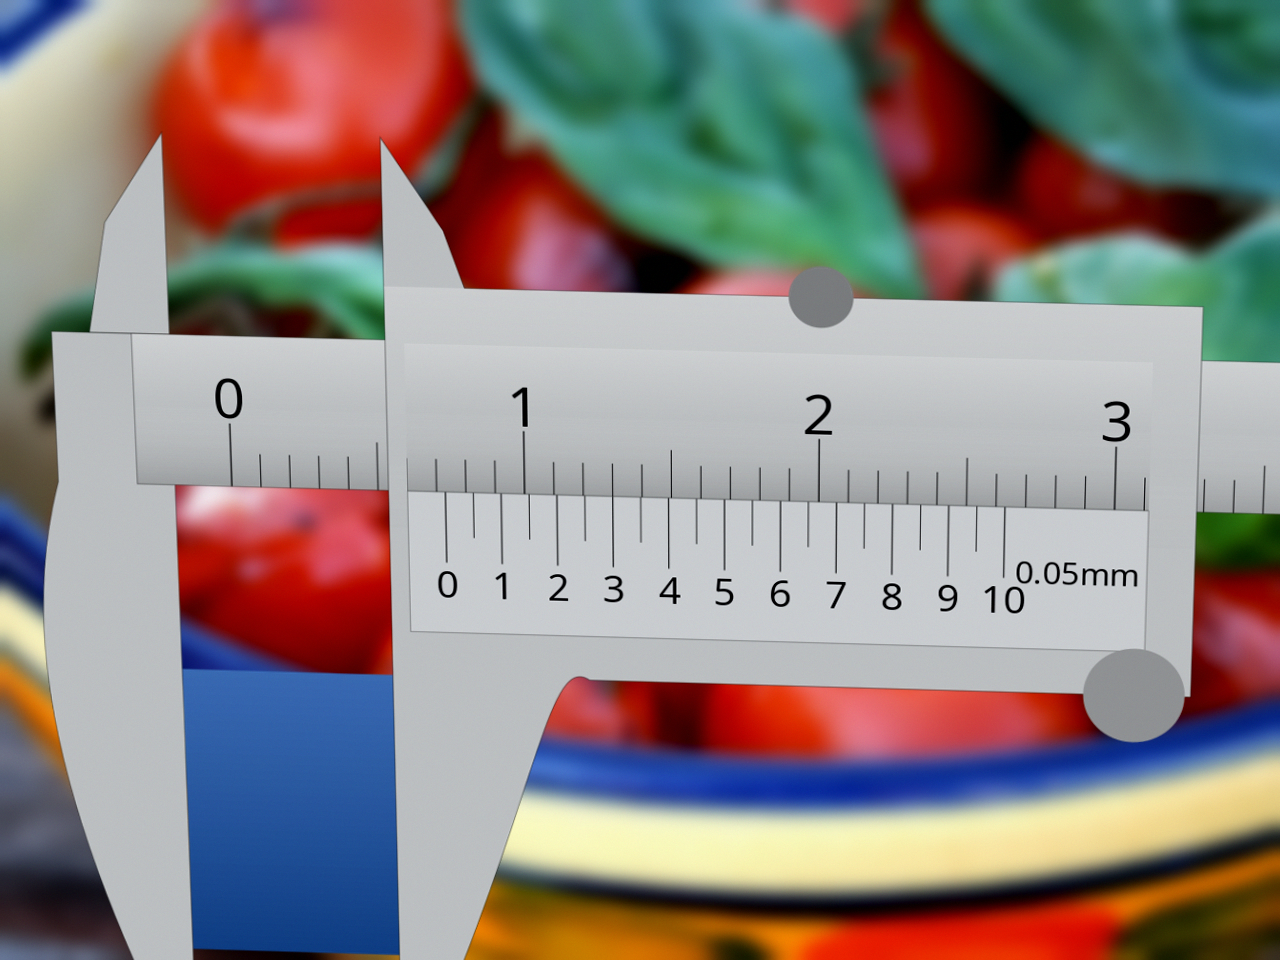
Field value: {"value": 7.30, "unit": "mm"}
